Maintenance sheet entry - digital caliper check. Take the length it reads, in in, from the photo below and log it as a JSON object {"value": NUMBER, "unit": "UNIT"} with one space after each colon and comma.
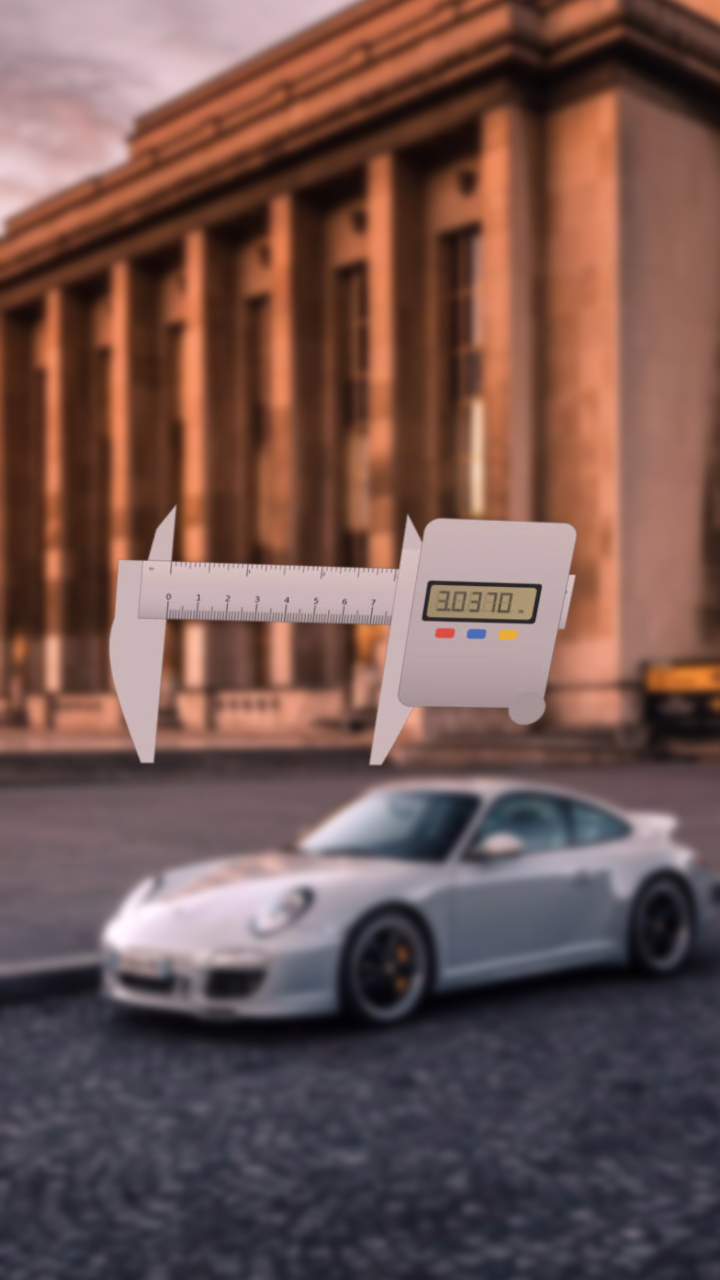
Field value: {"value": 3.0370, "unit": "in"}
